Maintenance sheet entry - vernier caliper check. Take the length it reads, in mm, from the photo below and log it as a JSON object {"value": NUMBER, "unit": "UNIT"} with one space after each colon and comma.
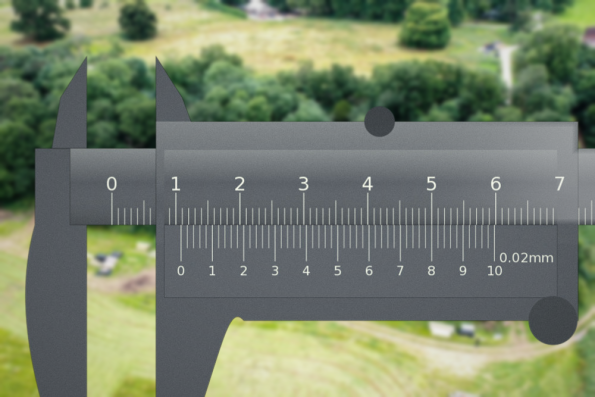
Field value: {"value": 10.8, "unit": "mm"}
